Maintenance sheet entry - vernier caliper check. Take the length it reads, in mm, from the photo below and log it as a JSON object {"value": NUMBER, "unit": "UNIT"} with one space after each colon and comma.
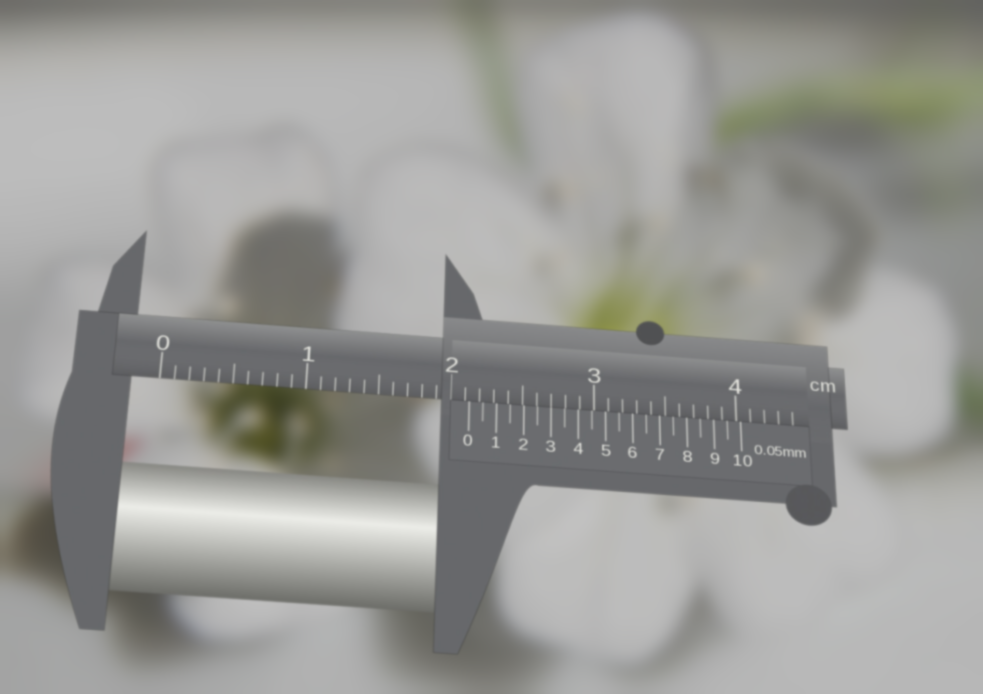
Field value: {"value": 21.3, "unit": "mm"}
